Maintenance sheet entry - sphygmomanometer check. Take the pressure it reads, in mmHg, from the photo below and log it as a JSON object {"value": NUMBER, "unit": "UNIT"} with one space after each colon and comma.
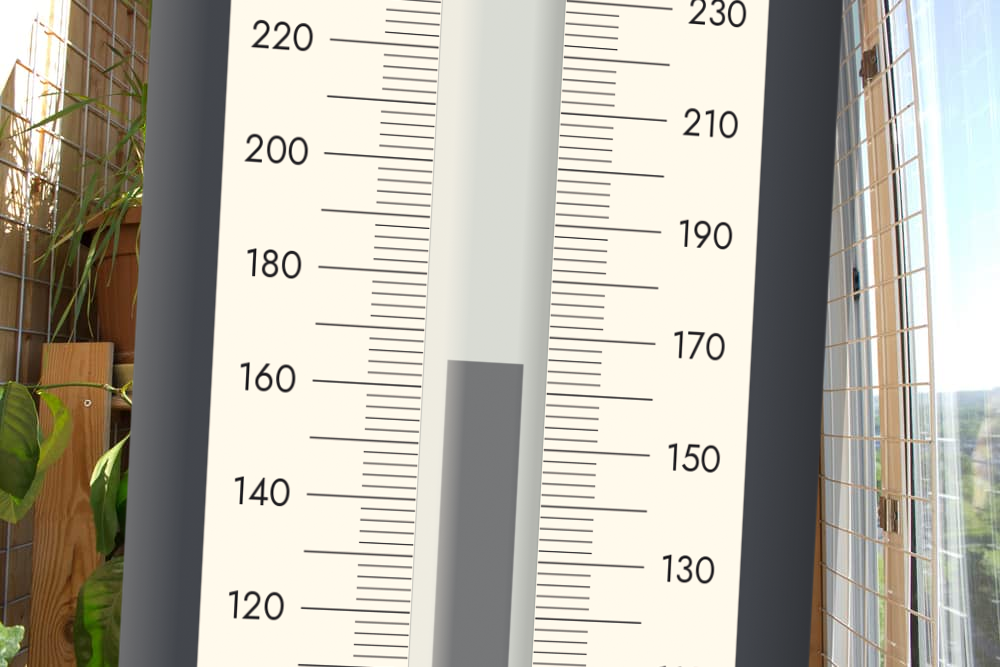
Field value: {"value": 165, "unit": "mmHg"}
